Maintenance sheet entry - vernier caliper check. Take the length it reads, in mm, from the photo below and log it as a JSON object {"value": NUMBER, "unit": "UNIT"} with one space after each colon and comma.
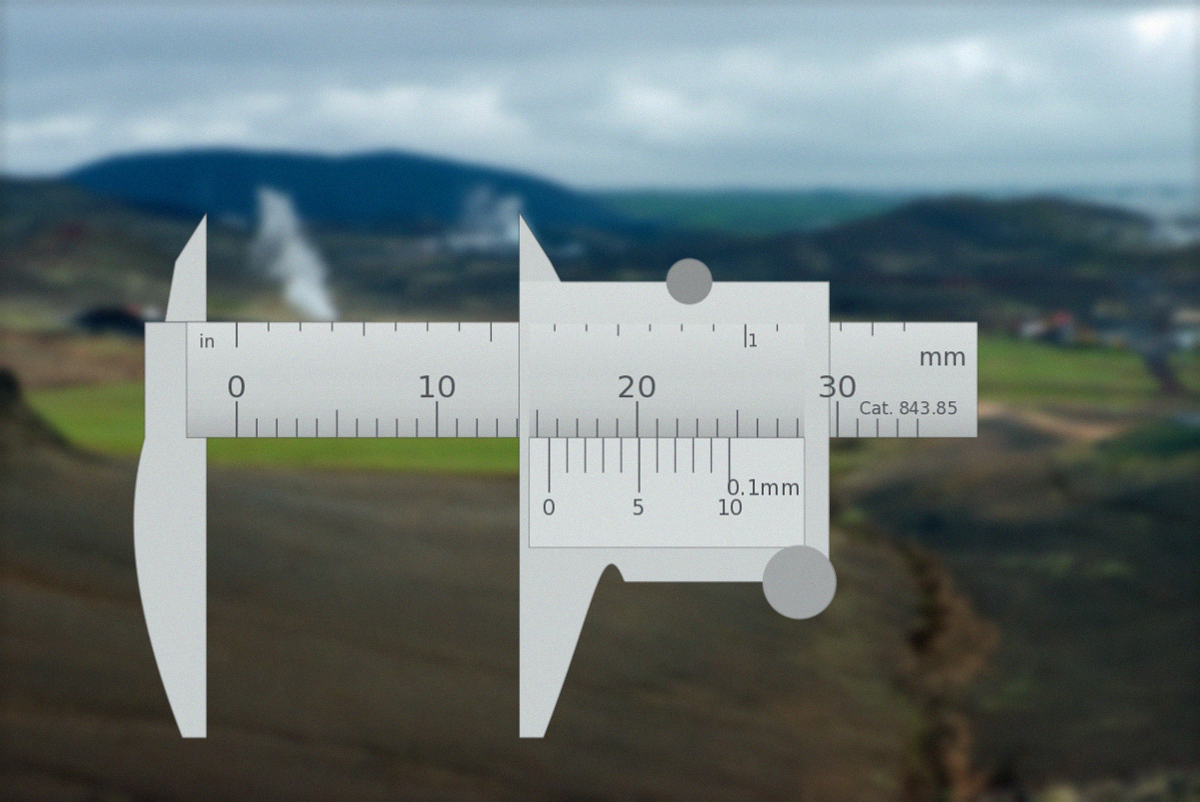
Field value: {"value": 15.6, "unit": "mm"}
